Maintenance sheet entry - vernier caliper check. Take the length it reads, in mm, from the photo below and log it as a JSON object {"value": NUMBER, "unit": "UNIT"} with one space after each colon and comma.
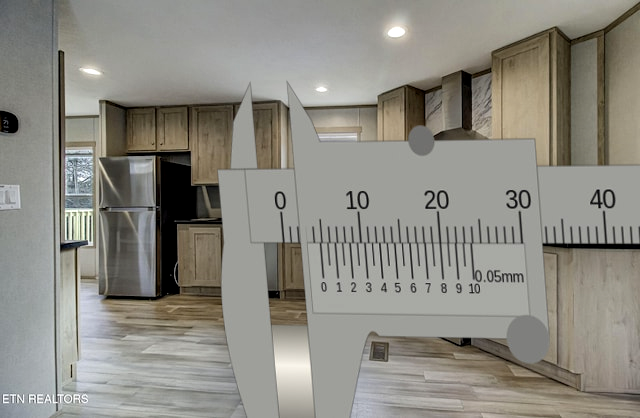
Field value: {"value": 4.8, "unit": "mm"}
